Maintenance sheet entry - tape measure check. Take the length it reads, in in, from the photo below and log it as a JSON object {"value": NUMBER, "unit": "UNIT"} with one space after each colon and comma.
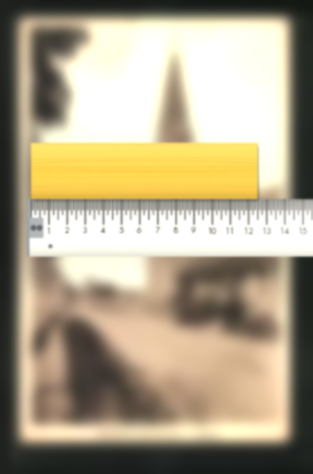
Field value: {"value": 12.5, "unit": "in"}
